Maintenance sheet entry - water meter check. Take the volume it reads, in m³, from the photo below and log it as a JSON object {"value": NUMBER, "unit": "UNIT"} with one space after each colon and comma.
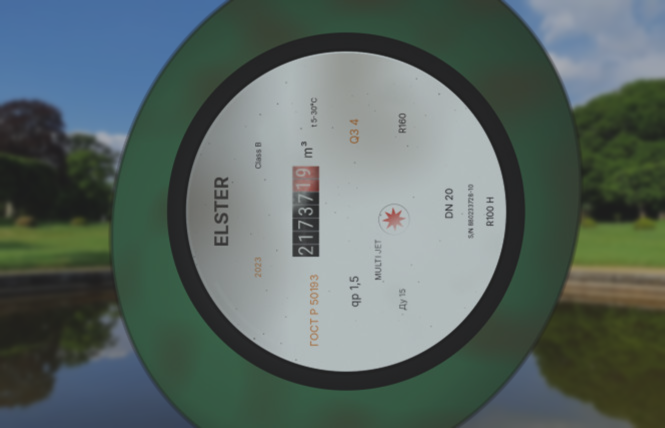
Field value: {"value": 21737.19, "unit": "m³"}
